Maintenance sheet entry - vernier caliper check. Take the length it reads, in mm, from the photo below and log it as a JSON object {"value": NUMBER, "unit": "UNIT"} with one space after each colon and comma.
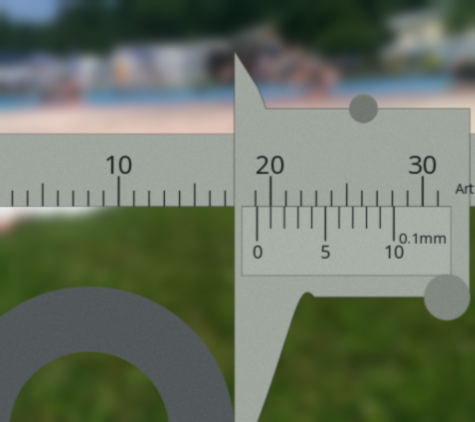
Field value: {"value": 19.1, "unit": "mm"}
